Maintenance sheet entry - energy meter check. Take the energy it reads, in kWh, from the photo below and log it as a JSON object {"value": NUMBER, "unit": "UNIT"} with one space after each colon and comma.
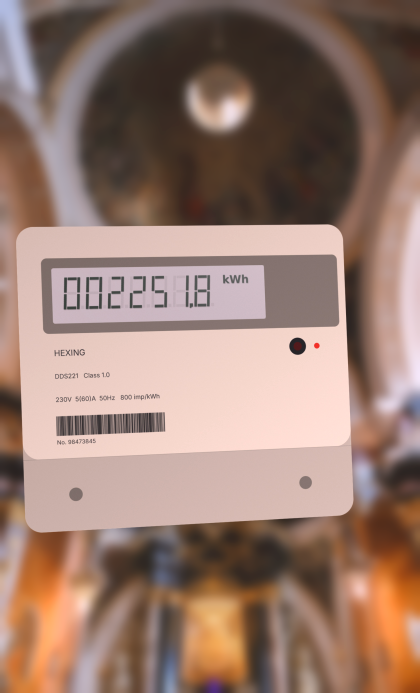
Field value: {"value": 2251.8, "unit": "kWh"}
